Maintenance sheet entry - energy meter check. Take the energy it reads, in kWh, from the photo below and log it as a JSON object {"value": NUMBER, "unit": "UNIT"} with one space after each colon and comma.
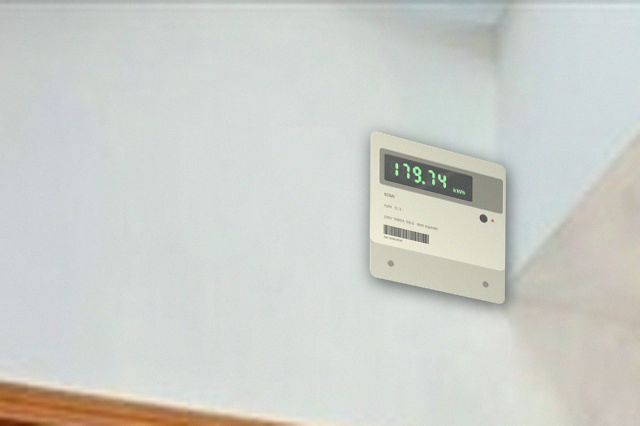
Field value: {"value": 179.74, "unit": "kWh"}
